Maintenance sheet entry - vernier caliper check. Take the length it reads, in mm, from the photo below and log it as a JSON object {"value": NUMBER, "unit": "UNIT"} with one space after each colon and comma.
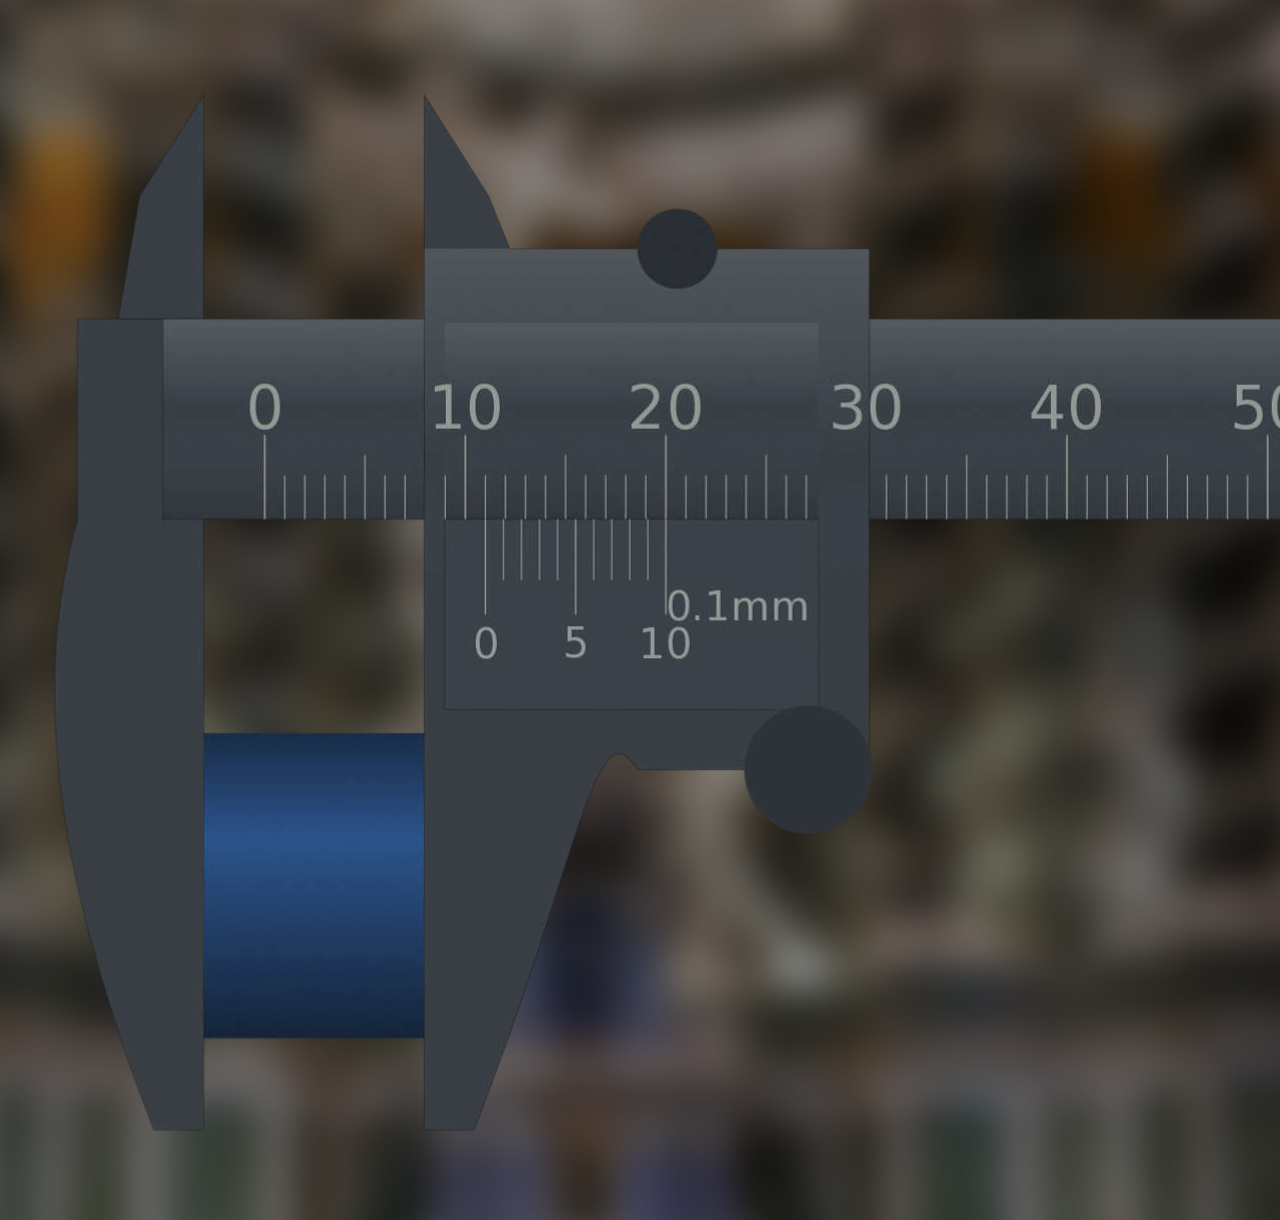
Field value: {"value": 11.0, "unit": "mm"}
